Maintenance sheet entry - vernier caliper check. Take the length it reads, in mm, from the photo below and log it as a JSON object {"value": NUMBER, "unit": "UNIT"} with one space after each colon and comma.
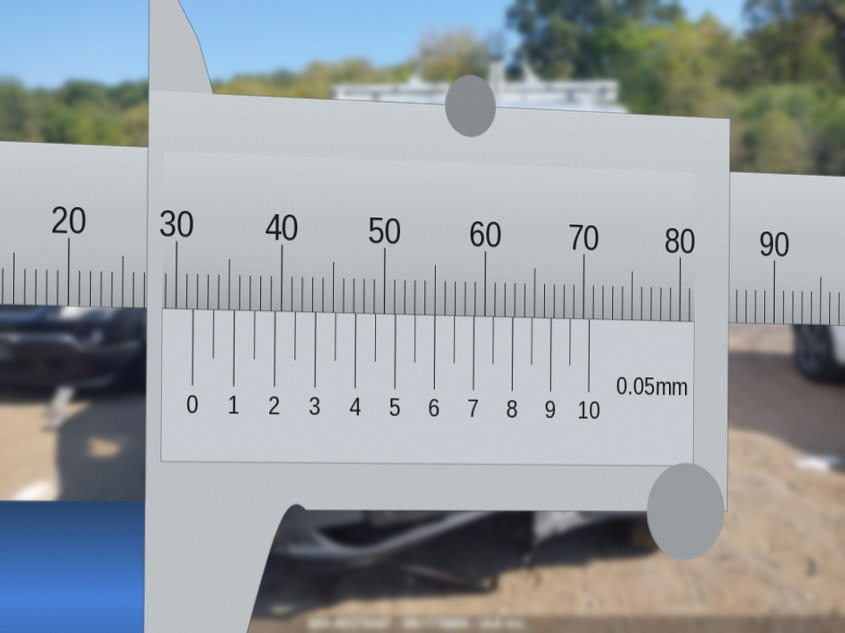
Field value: {"value": 31.6, "unit": "mm"}
